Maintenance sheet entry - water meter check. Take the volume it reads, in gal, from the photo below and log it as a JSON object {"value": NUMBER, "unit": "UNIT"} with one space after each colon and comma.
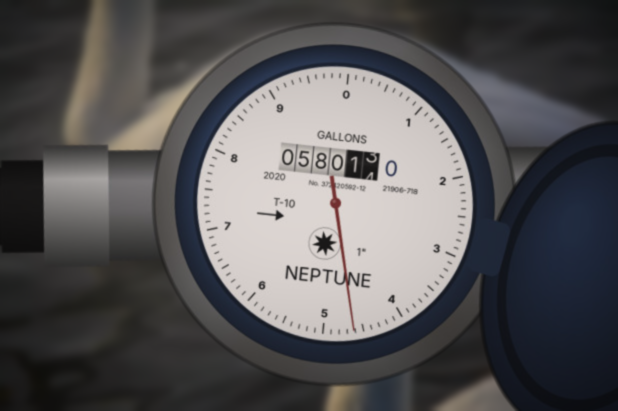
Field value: {"value": 580134.6, "unit": "gal"}
